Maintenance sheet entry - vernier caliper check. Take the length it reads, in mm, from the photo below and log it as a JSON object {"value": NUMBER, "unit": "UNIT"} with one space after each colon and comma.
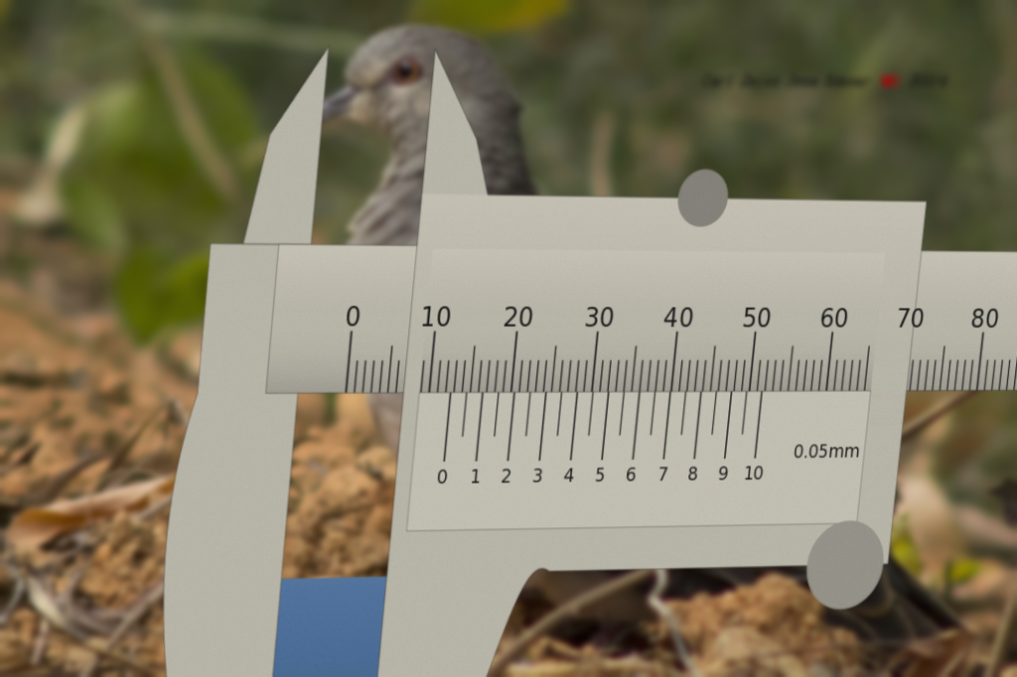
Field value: {"value": 12.6, "unit": "mm"}
